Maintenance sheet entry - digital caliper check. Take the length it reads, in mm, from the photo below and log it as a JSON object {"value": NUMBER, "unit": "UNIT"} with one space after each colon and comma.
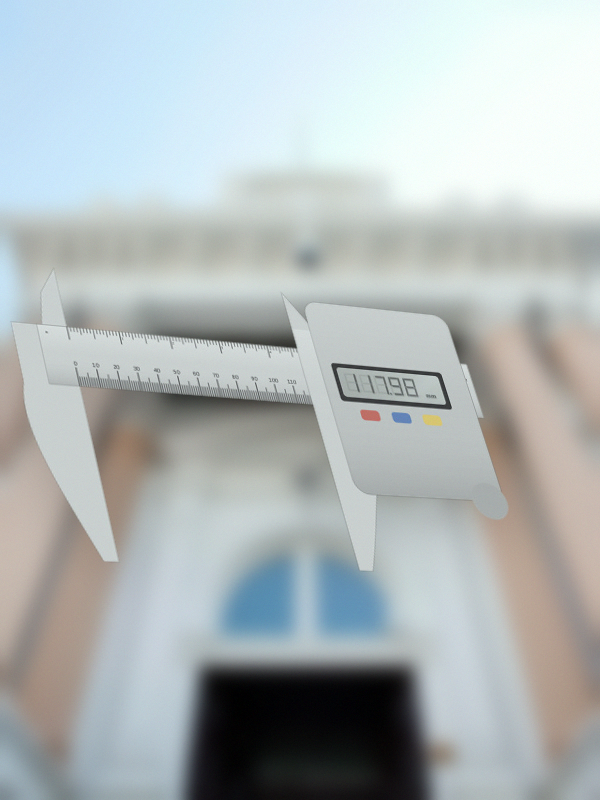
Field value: {"value": 117.98, "unit": "mm"}
